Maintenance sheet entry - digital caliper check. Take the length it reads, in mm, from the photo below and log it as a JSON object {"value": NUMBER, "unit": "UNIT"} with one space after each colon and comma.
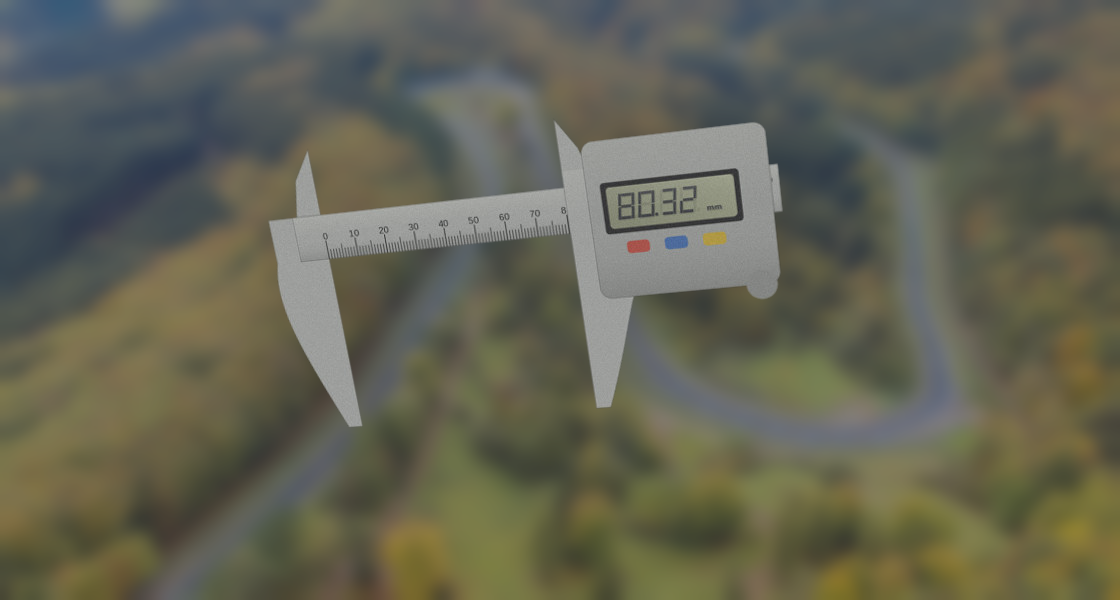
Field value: {"value": 80.32, "unit": "mm"}
